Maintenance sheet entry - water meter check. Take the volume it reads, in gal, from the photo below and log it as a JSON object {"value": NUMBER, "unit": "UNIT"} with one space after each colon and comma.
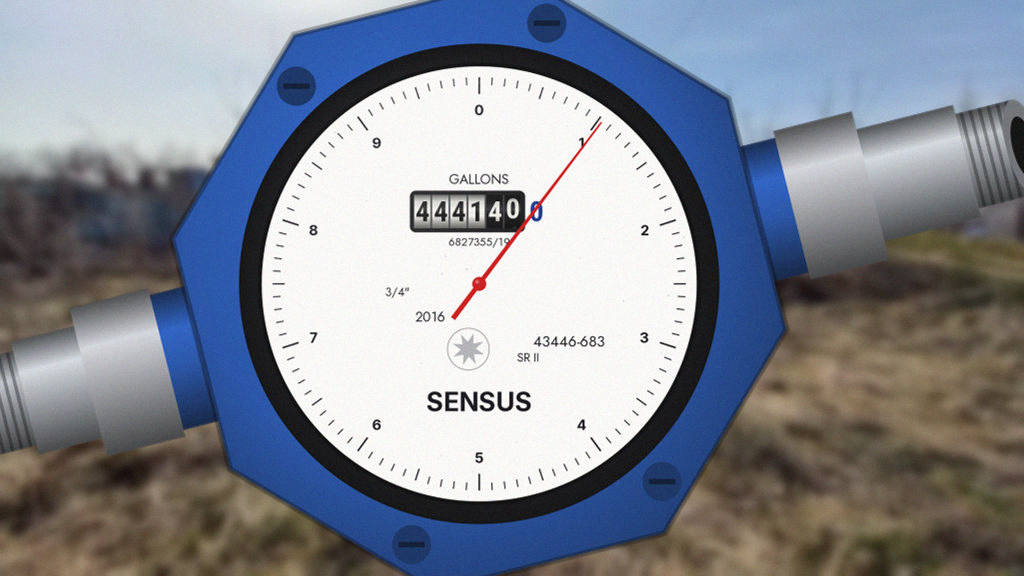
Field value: {"value": 4441401.0, "unit": "gal"}
